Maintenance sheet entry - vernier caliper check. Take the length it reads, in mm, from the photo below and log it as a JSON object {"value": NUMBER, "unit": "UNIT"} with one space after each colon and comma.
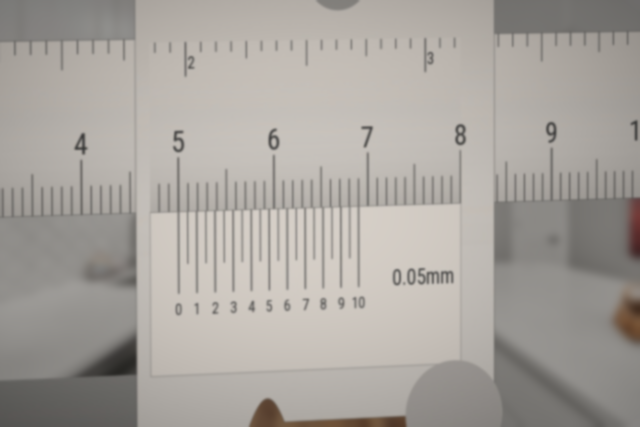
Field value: {"value": 50.0, "unit": "mm"}
